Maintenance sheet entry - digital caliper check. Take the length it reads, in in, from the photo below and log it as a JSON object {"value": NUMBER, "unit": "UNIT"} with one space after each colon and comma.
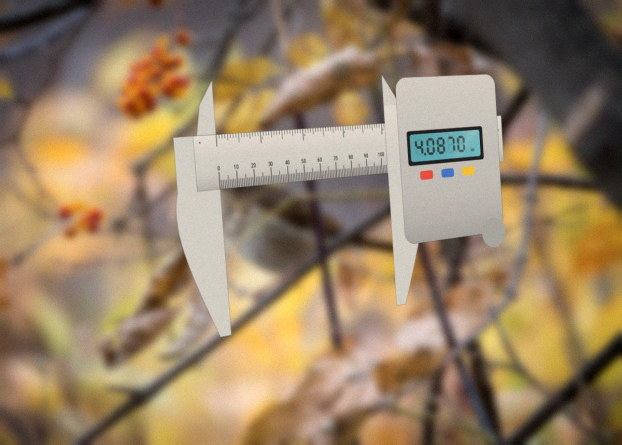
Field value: {"value": 4.0870, "unit": "in"}
